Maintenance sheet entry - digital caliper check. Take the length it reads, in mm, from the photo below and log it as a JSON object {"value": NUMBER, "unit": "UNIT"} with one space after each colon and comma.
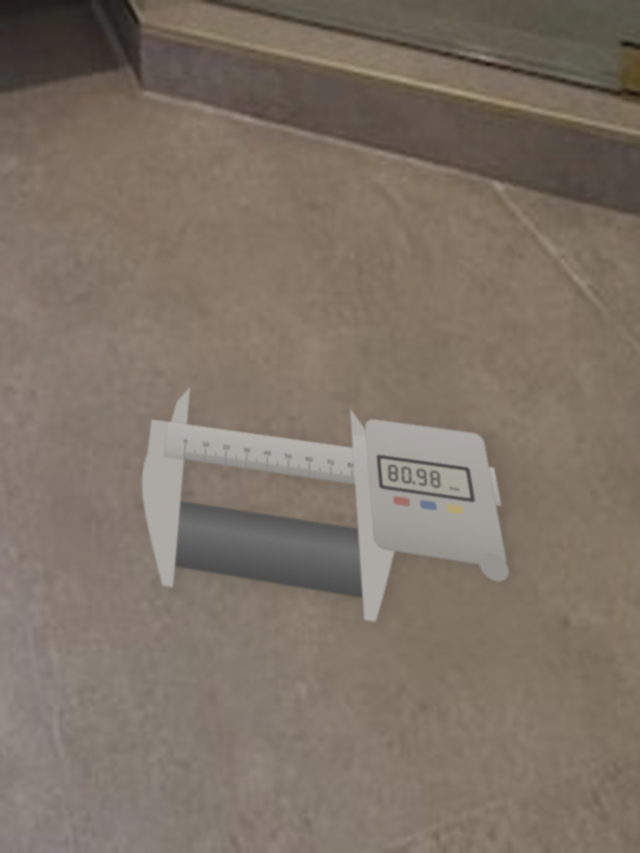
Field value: {"value": 80.98, "unit": "mm"}
